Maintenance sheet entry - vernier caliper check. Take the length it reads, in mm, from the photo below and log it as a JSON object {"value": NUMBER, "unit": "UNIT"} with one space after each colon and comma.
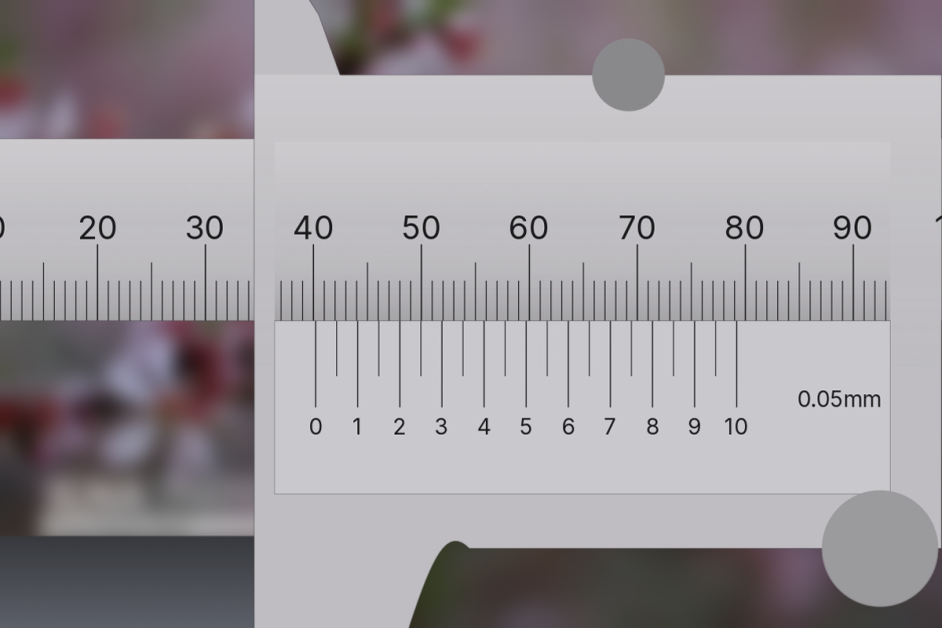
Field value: {"value": 40.2, "unit": "mm"}
